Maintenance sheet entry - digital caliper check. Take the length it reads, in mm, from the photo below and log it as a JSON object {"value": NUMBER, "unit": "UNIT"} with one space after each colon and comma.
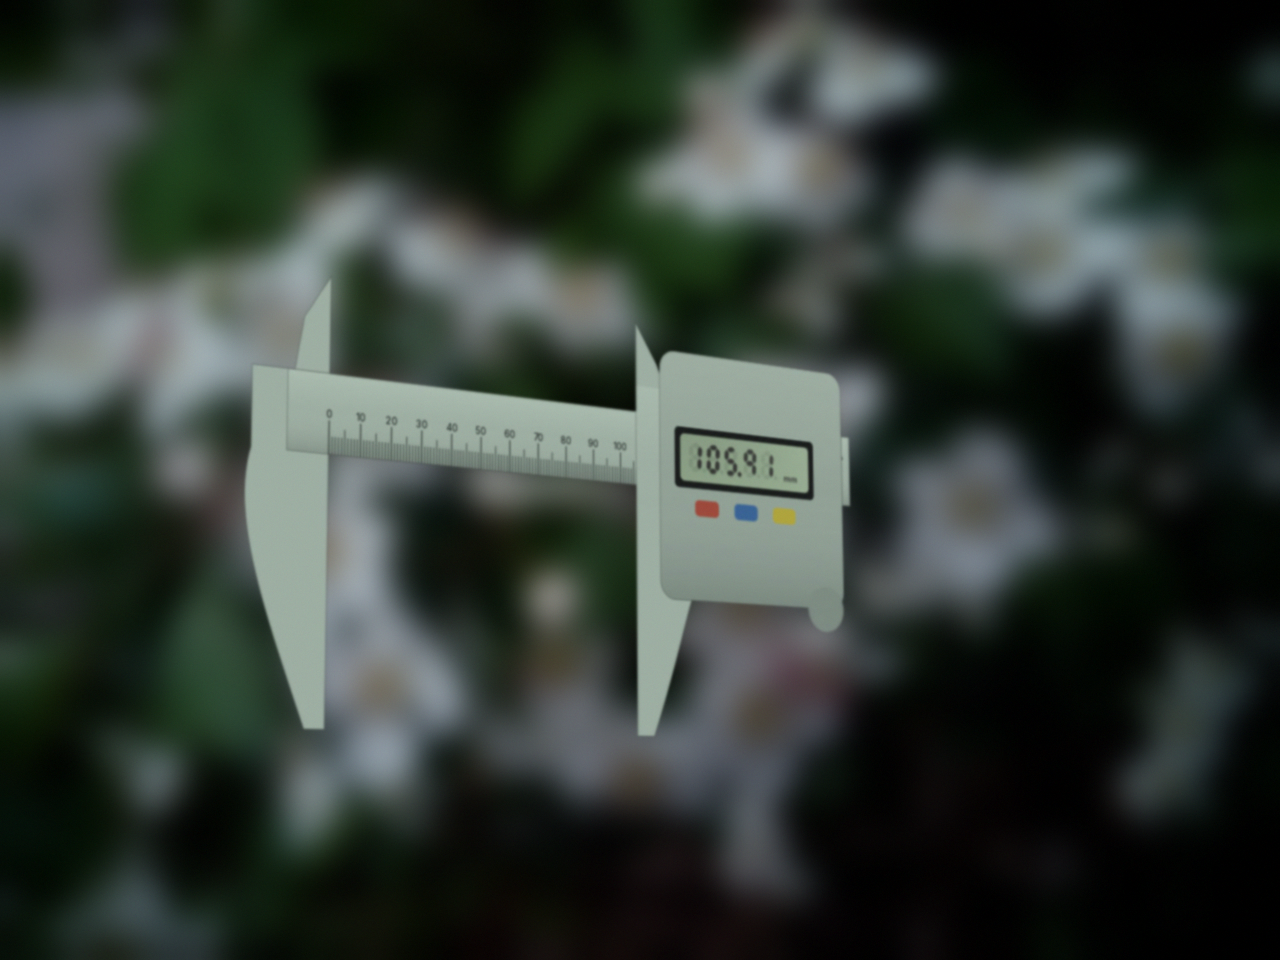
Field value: {"value": 105.91, "unit": "mm"}
